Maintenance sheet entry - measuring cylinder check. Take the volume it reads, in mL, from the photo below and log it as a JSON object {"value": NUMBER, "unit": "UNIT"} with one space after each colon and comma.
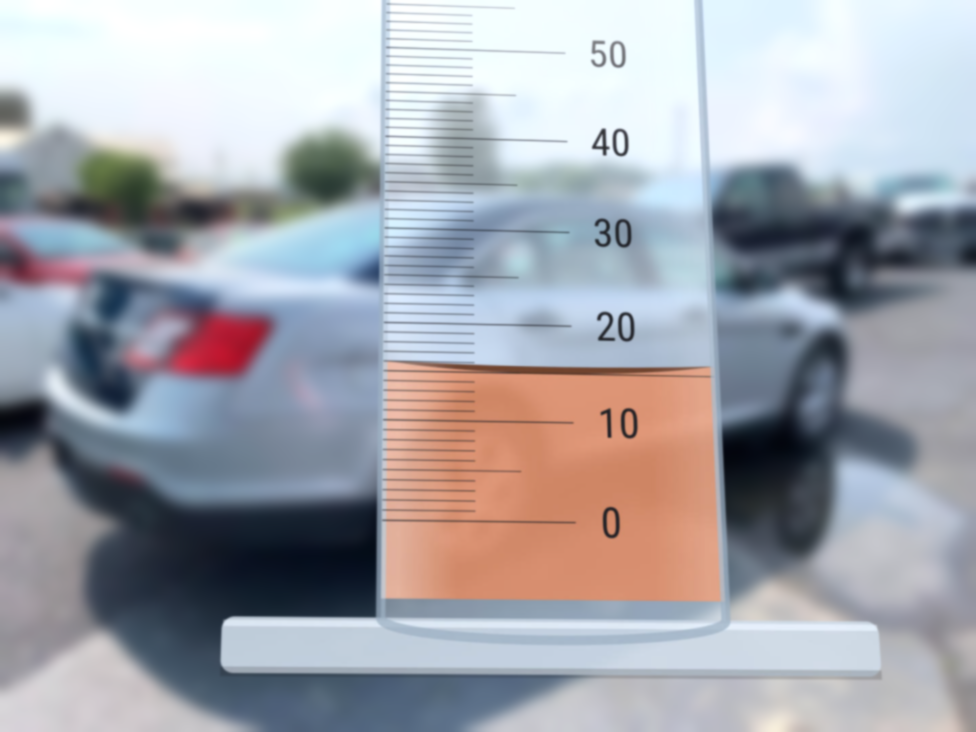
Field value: {"value": 15, "unit": "mL"}
